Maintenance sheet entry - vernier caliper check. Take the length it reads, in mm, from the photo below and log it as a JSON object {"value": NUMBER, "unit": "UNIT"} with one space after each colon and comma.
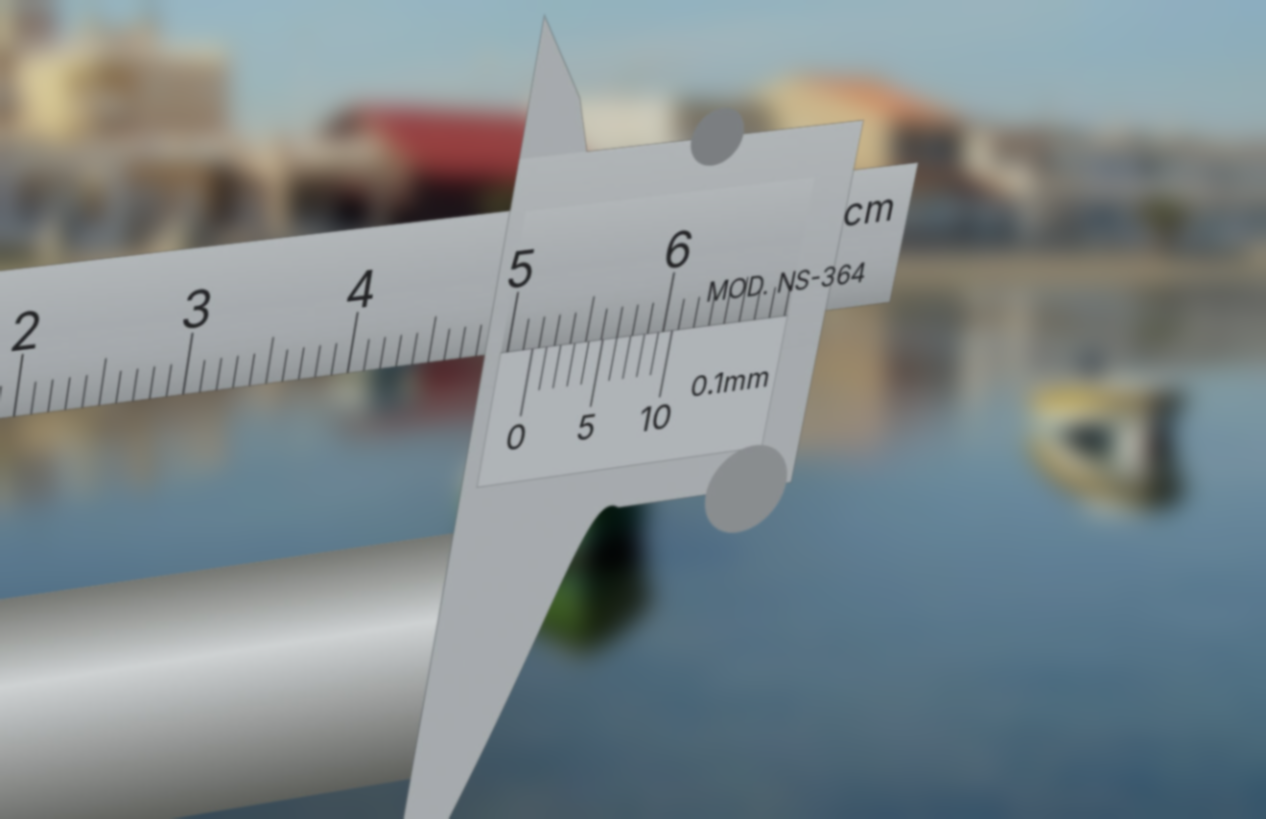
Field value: {"value": 51.6, "unit": "mm"}
